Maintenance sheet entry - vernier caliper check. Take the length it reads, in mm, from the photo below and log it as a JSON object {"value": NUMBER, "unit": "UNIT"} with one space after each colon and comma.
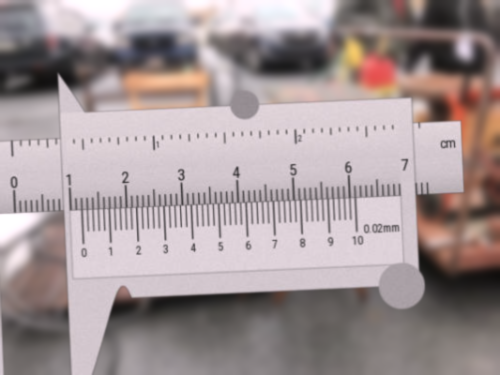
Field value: {"value": 12.0, "unit": "mm"}
